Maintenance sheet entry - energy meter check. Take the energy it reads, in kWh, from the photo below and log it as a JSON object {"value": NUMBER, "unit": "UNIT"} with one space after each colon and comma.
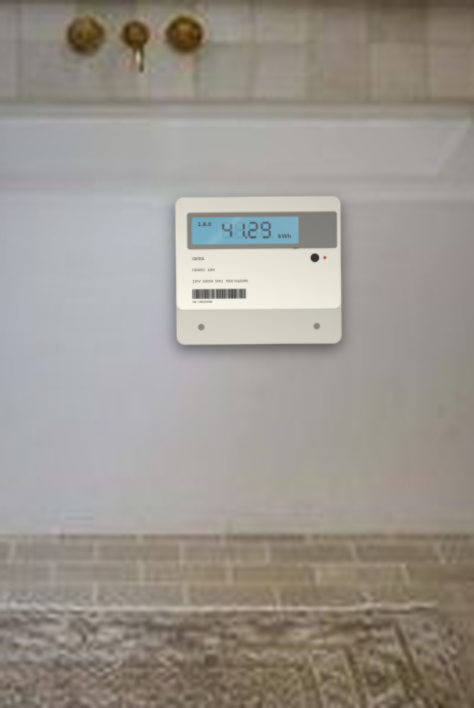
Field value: {"value": 41.29, "unit": "kWh"}
